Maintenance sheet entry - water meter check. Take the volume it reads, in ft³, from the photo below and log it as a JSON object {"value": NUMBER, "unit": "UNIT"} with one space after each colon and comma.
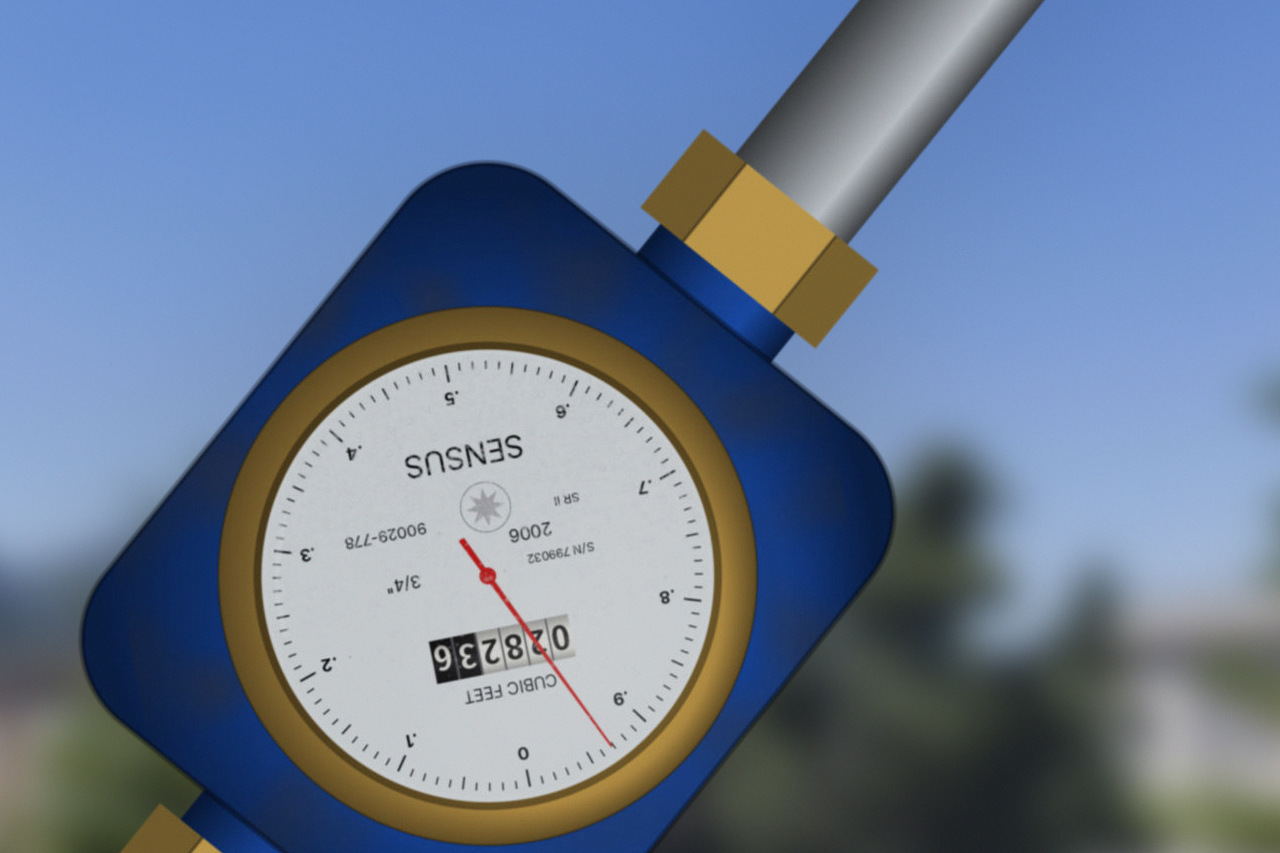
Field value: {"value": 28235.93, "unit": "ft³"}
